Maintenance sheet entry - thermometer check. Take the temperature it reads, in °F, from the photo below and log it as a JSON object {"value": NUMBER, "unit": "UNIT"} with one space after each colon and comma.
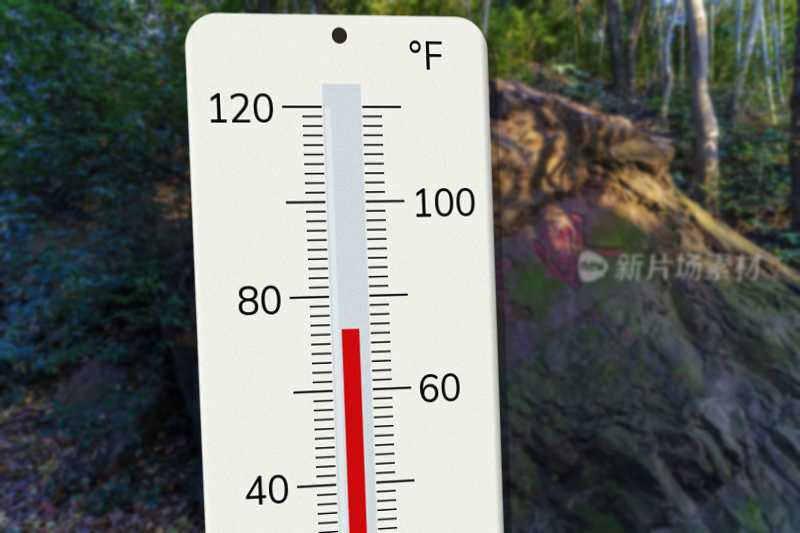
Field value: {"value": 73, "unit": "°F"}
